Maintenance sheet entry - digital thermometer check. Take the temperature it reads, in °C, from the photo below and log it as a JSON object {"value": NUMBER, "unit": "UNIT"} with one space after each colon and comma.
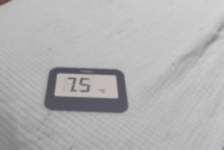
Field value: {"value": 7.5, "unit": "°C"}
